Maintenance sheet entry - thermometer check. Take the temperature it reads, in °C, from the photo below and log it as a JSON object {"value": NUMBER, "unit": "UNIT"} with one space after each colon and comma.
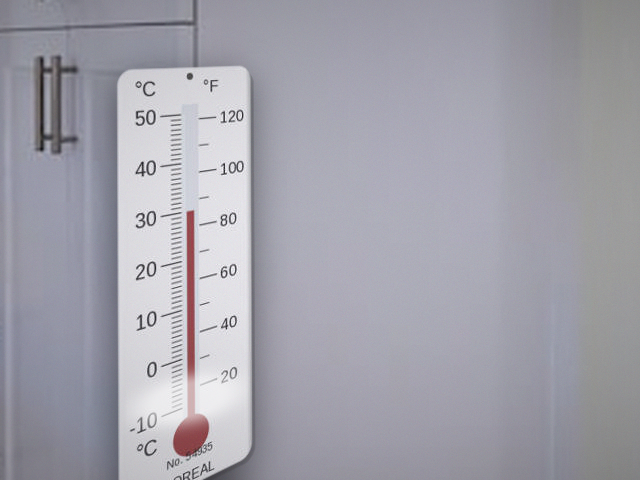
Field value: {"value": 30, "unit": "°C"}
